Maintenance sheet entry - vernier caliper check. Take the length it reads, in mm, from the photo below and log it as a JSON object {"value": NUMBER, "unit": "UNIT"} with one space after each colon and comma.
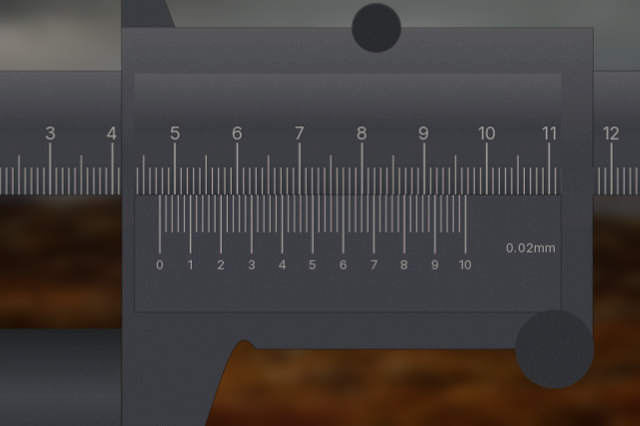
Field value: {"value": 47.6, "unit": "mm"}
